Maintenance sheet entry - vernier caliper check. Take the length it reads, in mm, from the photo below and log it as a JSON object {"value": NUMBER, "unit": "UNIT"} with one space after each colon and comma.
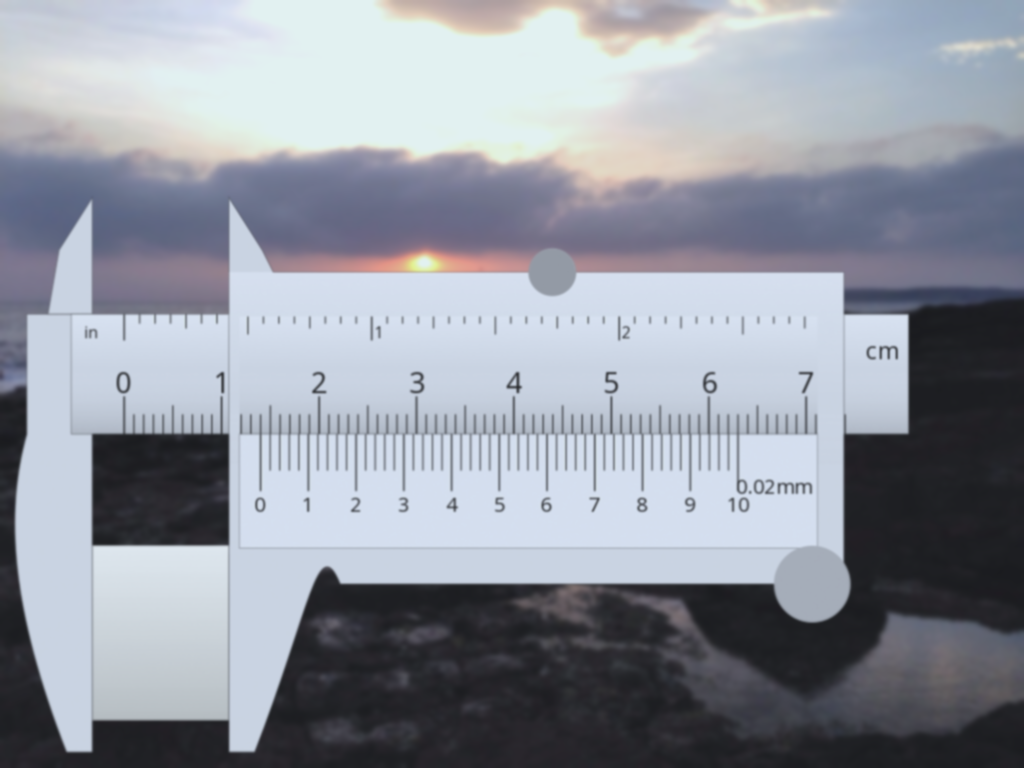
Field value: {"value": 14.0, "unit": "mm"}
